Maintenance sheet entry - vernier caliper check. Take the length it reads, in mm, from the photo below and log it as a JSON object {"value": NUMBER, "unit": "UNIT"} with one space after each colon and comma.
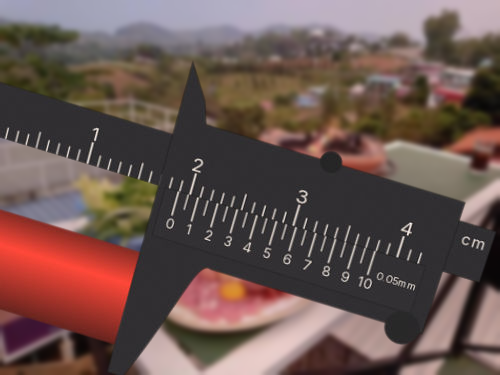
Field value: {"value": 18.9, "unit": "mm"}
